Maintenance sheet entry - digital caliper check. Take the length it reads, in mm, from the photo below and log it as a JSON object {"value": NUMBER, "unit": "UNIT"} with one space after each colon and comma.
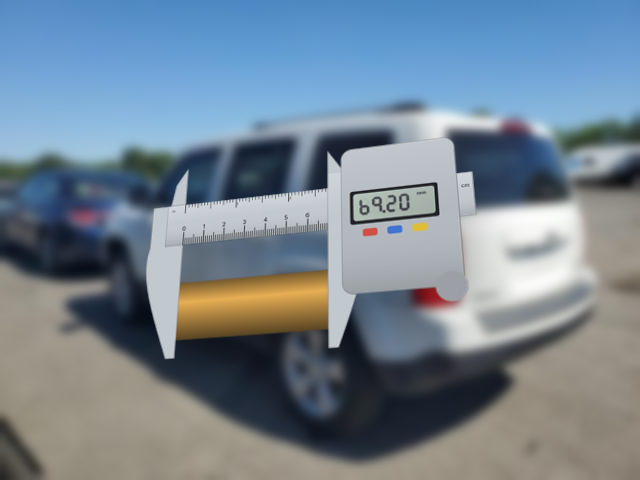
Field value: {"value": 69.20, "unit": "mm"}
